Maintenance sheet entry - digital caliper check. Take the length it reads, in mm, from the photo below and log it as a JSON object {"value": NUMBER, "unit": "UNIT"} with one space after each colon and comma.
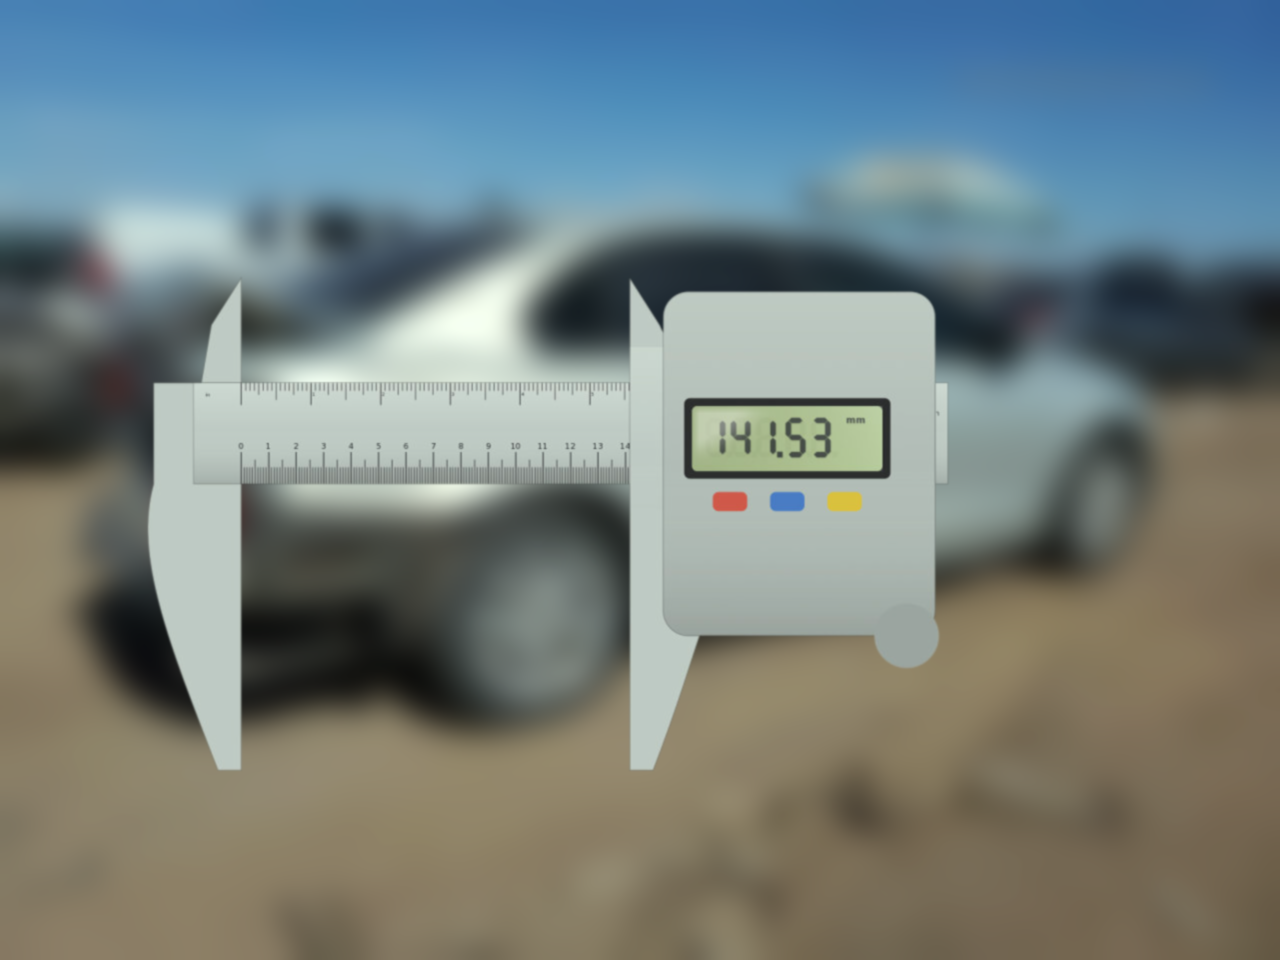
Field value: {"value": 141.53, "unit": "mm"}
